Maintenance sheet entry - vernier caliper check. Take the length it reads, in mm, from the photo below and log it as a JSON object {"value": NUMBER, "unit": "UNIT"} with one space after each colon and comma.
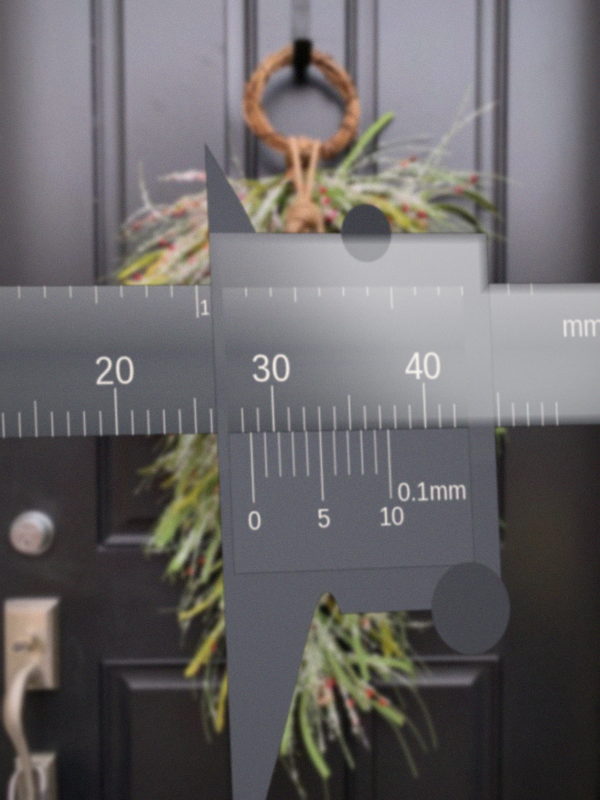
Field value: {"value": 28.5, "unit": "mm"}
